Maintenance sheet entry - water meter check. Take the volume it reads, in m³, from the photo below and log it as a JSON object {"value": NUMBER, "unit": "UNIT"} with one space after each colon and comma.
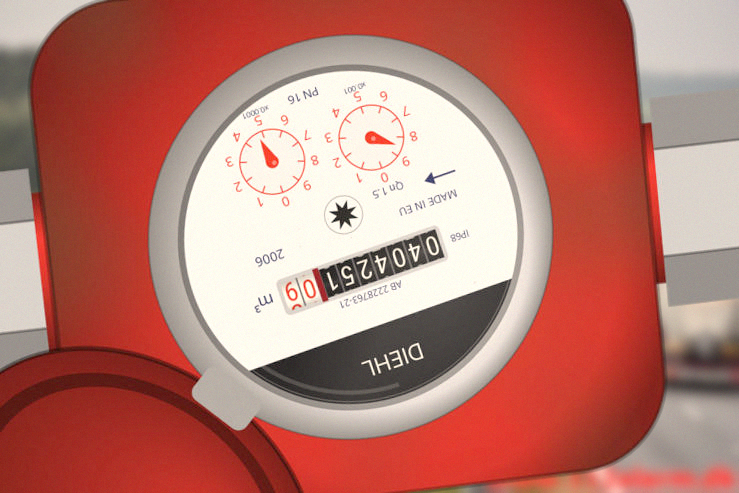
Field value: {"value": 404251.0884, "unit": "m³"}
